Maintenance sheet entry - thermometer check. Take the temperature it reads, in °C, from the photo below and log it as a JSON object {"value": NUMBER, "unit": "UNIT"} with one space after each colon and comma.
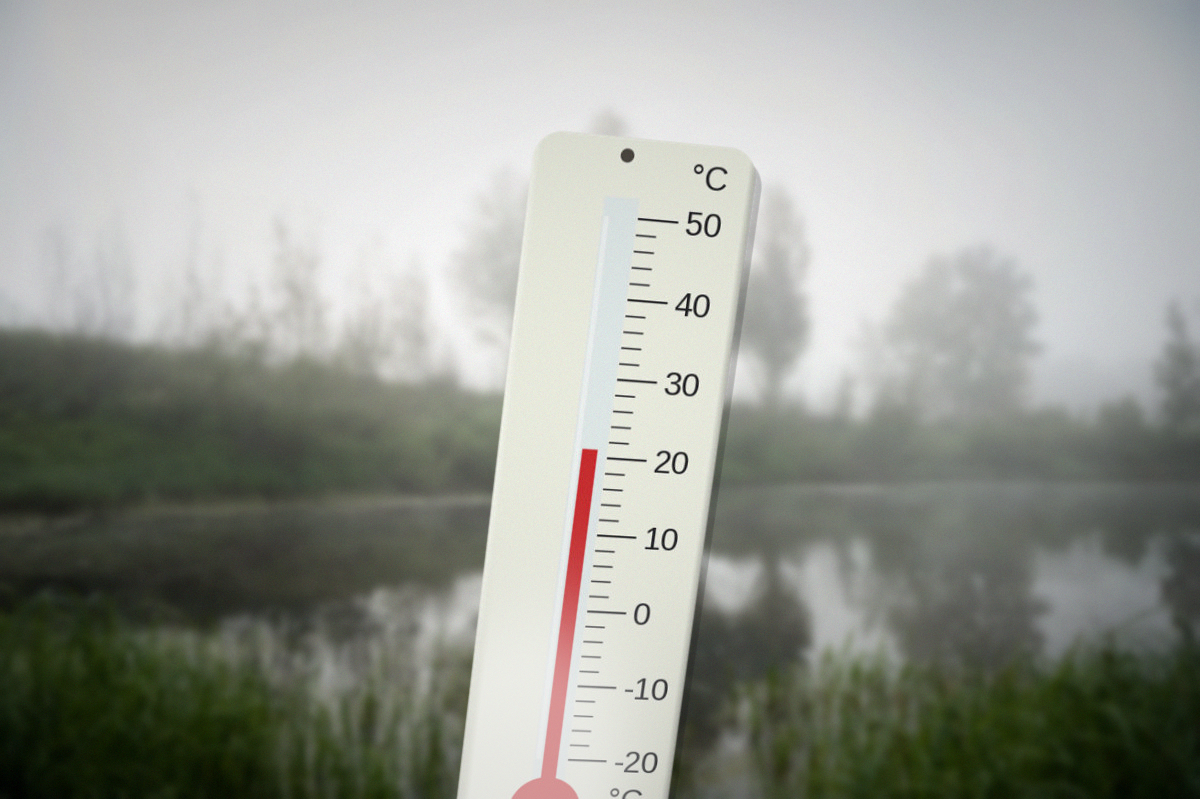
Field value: {"value": 21, "unit": "°C"}
